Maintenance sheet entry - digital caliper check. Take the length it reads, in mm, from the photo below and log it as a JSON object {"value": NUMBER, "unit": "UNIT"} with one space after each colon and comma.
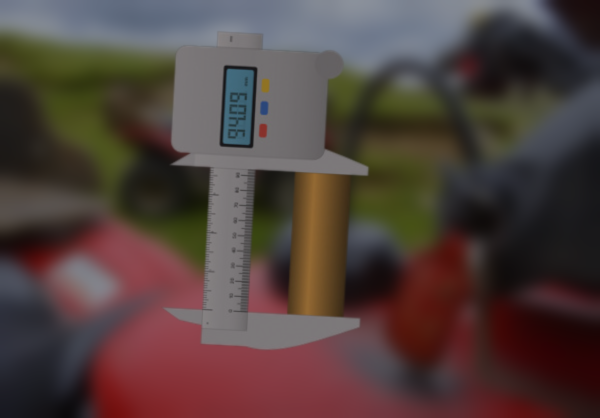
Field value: {"value": 94.09, "unit": "mm"}
